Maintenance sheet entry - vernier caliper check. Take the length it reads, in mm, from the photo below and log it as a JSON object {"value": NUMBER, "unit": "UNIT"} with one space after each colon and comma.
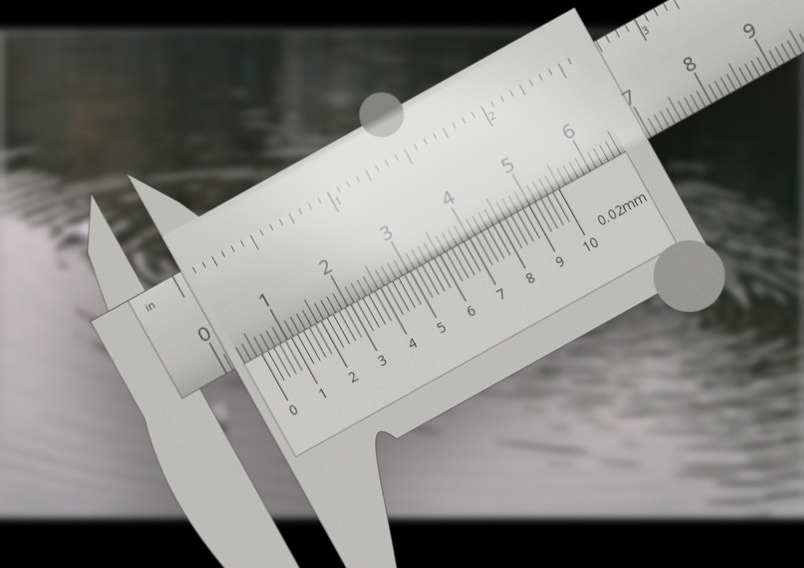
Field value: {"value": 5.8, "unit": "mm"}
